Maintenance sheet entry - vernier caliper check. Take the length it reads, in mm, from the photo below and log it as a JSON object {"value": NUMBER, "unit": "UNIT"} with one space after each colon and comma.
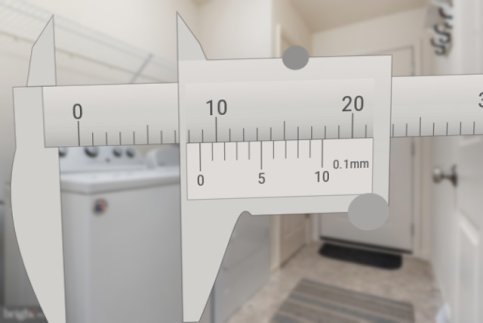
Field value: {"value": 8.8, "unit": "mm"}
